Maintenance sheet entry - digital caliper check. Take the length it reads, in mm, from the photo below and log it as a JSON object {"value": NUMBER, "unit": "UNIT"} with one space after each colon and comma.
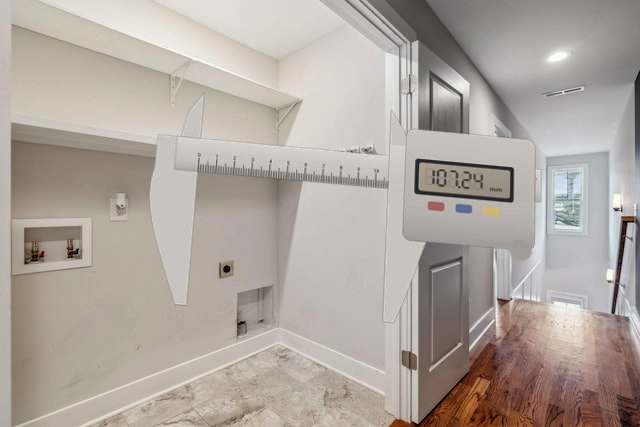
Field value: {"value": 107.24, "unit": "mm"}
